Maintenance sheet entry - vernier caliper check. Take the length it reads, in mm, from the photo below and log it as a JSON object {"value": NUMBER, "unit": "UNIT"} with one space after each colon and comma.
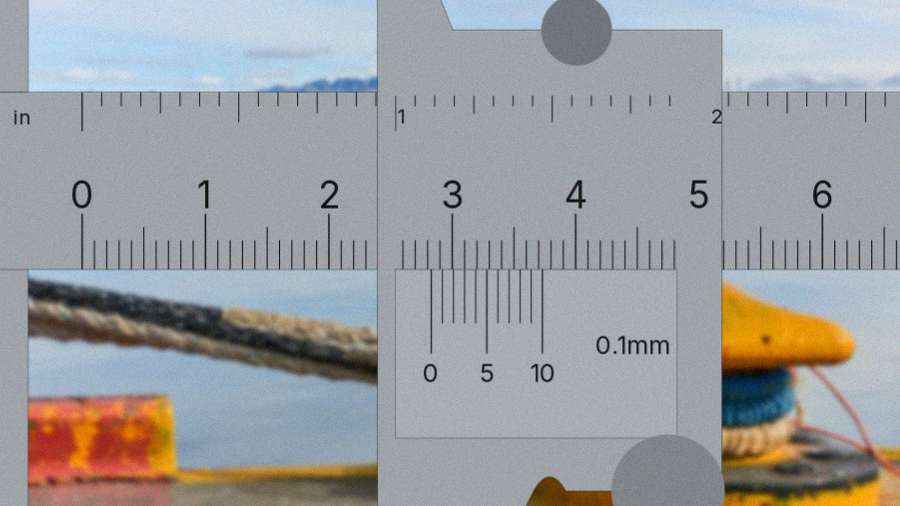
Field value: {"value": 28.3, "unit": "mm"}
